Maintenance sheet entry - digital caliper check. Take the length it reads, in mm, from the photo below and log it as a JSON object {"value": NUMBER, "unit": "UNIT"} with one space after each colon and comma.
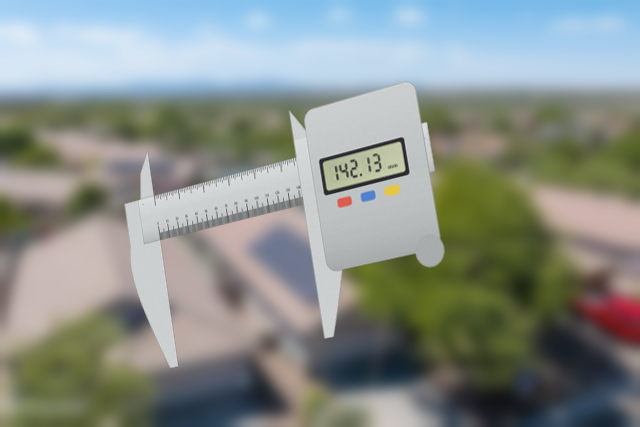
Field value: {"value": 142.13, "unit": "mm"}
